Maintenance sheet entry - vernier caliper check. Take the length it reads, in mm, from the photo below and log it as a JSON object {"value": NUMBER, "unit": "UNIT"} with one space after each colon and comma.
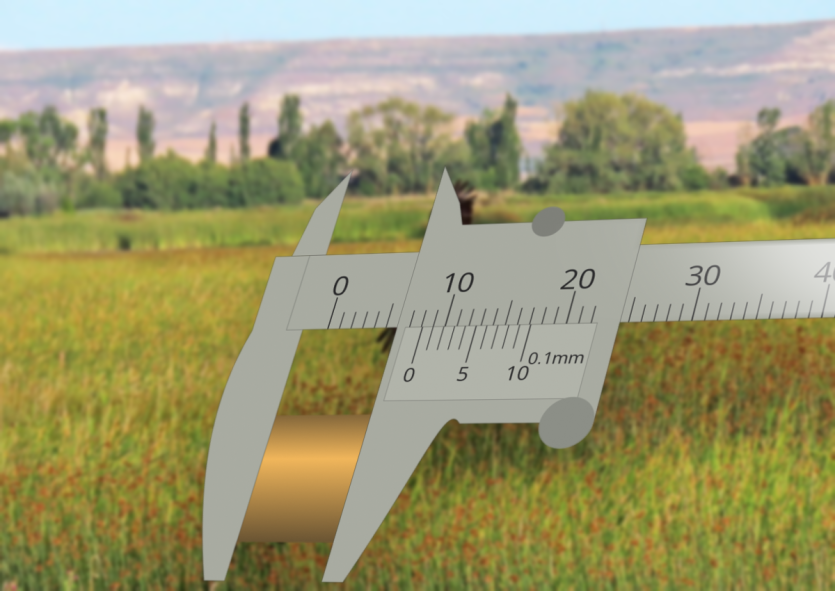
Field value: {"value": 8.1, "unit": "mm"}
